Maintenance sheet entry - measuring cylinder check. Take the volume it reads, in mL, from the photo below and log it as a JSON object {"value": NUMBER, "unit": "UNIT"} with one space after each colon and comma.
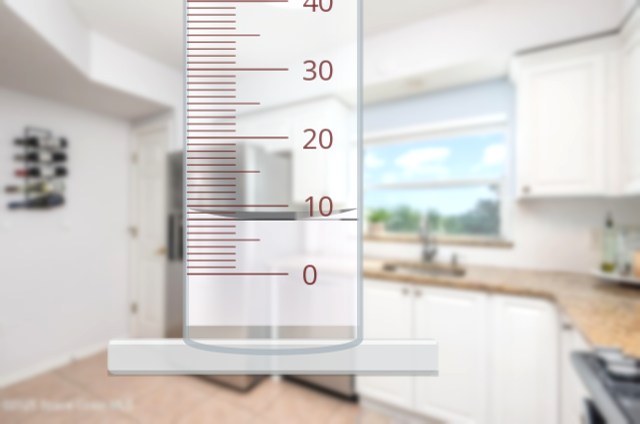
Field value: {"value": 8, "unit": "mL"}
